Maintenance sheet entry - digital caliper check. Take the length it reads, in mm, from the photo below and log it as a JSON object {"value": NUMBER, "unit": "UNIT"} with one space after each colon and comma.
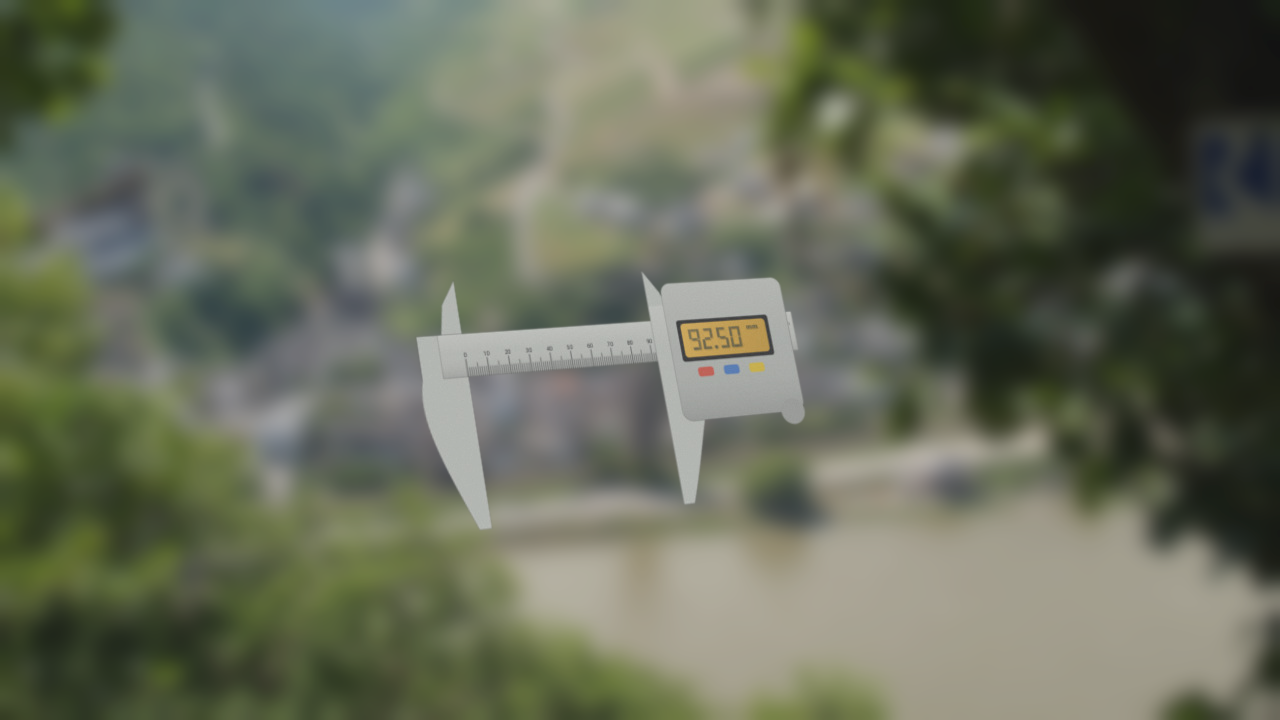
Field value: {"value": 92.50, "unit": "mm"}
